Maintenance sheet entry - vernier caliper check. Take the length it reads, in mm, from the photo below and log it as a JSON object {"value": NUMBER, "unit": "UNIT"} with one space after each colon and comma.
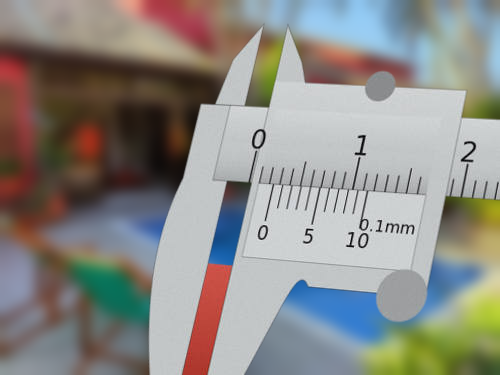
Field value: {"value": 2.4, "unit": "mm"}
